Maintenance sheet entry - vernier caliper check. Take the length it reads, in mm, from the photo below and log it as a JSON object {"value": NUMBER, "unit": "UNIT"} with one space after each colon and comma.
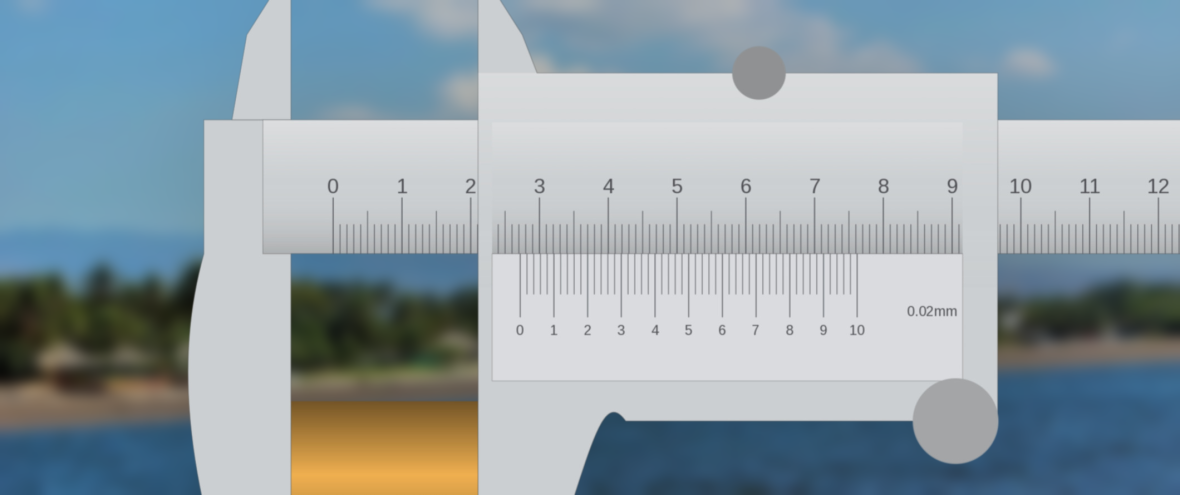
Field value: {"value": 27.2, "unit": "mm"}
